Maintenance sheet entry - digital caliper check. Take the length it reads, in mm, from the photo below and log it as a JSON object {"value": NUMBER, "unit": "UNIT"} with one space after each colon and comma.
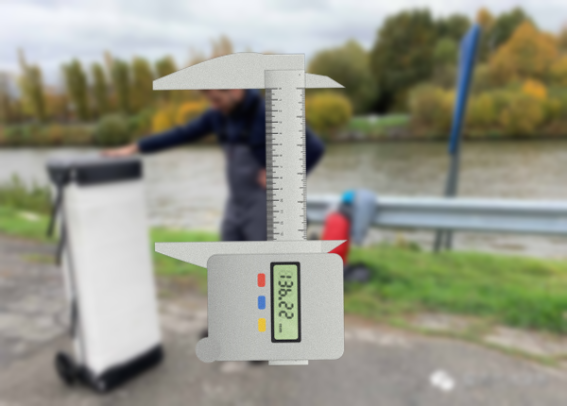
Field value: {"value": 136.22, "unit": "mm"}
